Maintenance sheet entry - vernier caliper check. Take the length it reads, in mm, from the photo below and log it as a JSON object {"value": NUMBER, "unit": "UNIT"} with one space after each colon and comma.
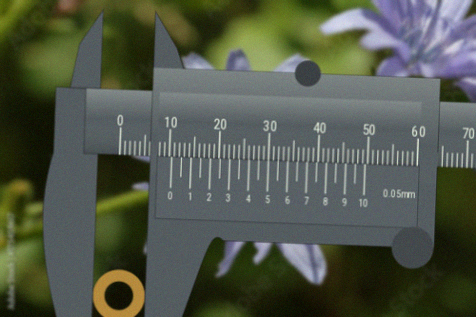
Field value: {"value": 10.5, "unit": "mm"}
